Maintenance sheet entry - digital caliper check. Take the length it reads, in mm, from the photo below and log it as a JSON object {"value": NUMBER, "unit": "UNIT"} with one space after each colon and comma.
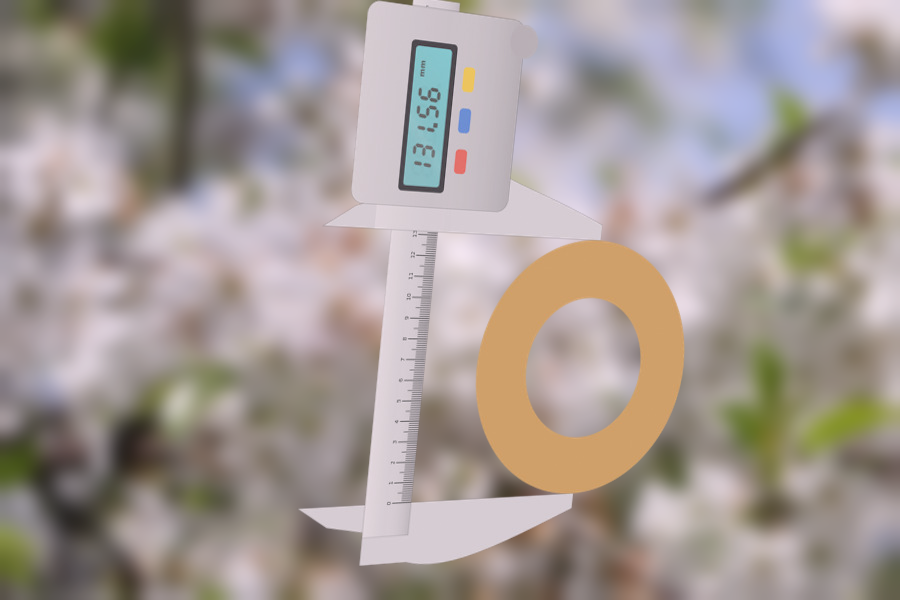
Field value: {"value": 131.56, "unit": "mm"}
